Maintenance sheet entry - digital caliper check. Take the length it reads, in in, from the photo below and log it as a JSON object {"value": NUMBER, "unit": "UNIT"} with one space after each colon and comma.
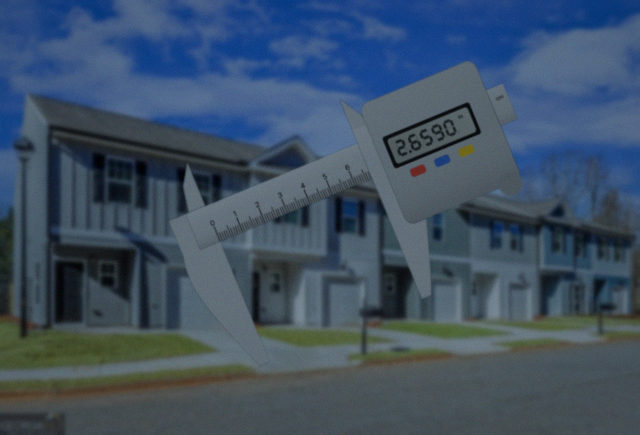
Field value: {"value": 2.6590, "unit": "in"}
